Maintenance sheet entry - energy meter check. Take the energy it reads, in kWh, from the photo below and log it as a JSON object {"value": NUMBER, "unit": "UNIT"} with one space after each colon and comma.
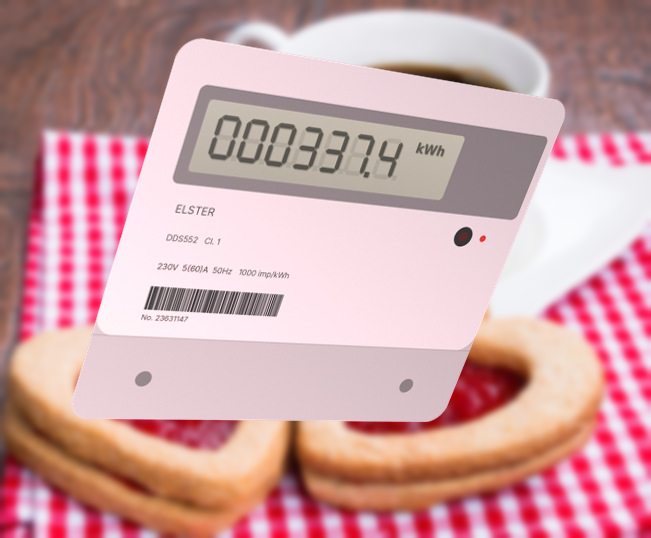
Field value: {"value": 337.4, "unit": "kWh"}
